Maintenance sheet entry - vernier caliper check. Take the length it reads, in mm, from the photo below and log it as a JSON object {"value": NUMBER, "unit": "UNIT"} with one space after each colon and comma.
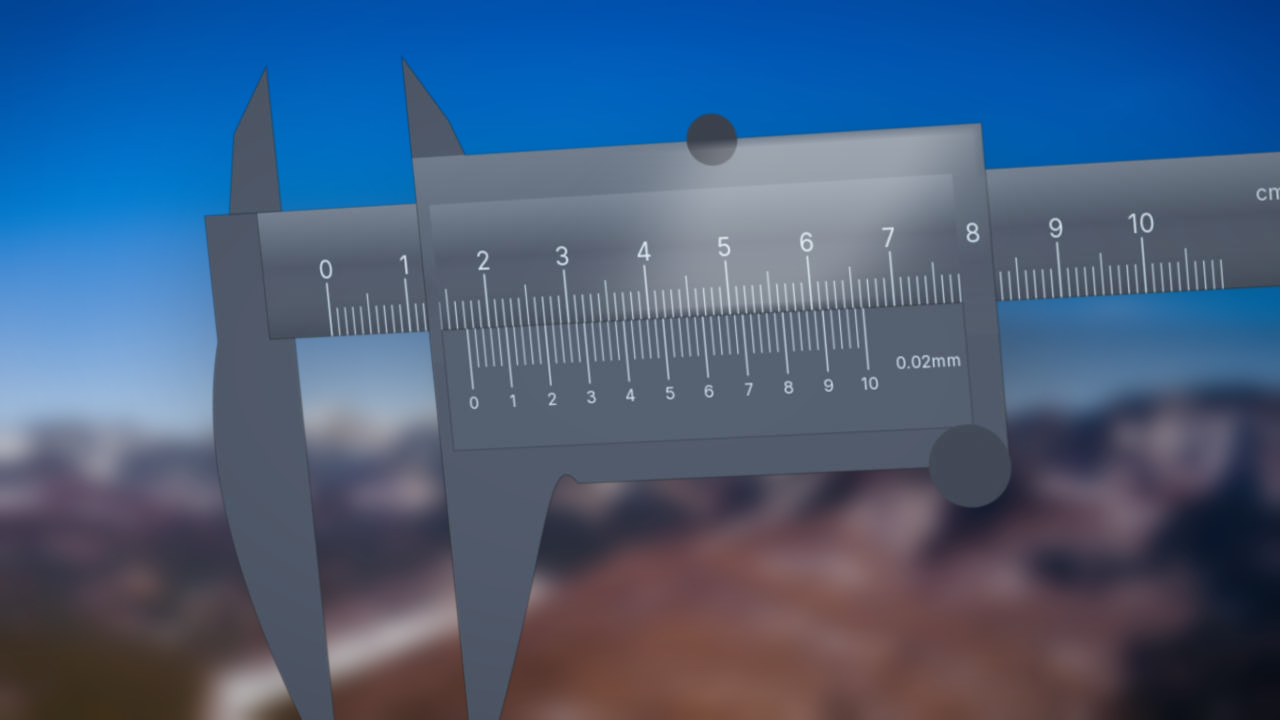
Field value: {"value": 17.2, "unit": "mm"}
